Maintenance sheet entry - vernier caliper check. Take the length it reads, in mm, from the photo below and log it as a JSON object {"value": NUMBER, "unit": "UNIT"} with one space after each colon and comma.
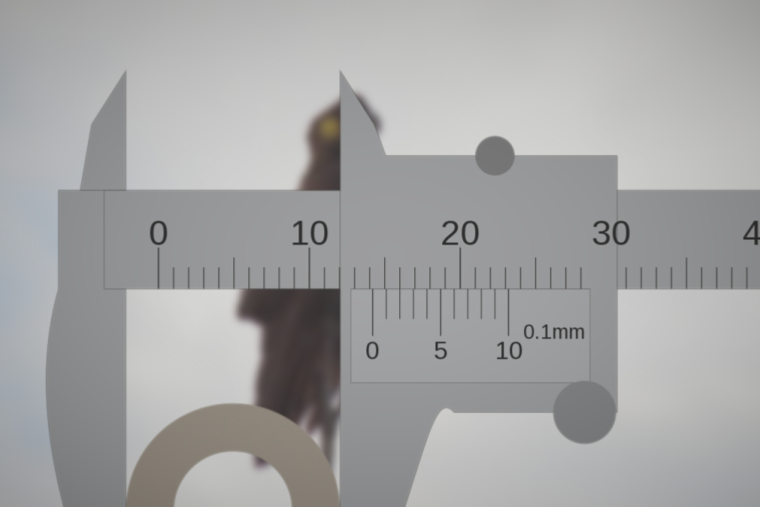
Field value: {"value": 14.2, "unit": "mm"}
